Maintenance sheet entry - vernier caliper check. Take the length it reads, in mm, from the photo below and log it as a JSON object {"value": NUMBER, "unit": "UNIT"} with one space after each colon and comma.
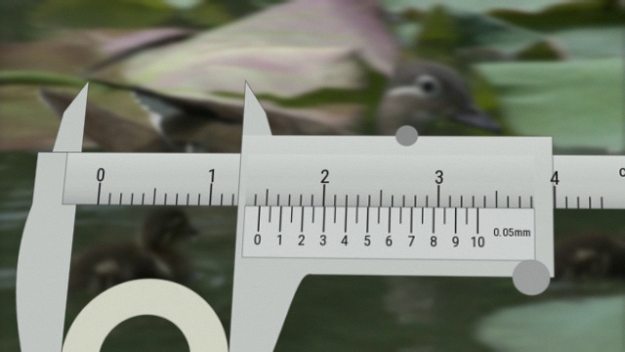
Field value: {"value": 14.4, "unit": "mm"}
